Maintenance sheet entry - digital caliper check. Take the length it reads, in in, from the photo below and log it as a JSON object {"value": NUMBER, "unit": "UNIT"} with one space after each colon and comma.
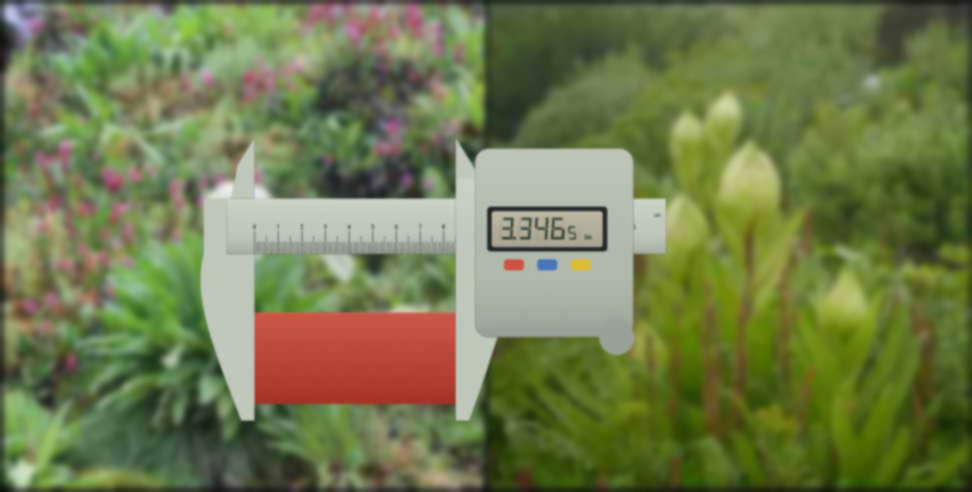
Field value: {"value": 3.3465, "unit": "in"}
